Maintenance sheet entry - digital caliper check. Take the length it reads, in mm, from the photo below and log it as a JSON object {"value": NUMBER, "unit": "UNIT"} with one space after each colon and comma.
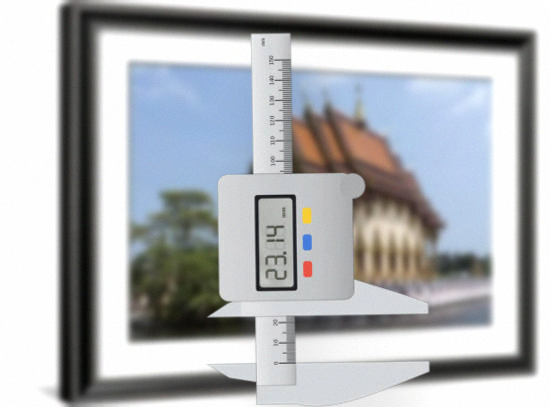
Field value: {"value": 23.14, "unit": "mm"}
